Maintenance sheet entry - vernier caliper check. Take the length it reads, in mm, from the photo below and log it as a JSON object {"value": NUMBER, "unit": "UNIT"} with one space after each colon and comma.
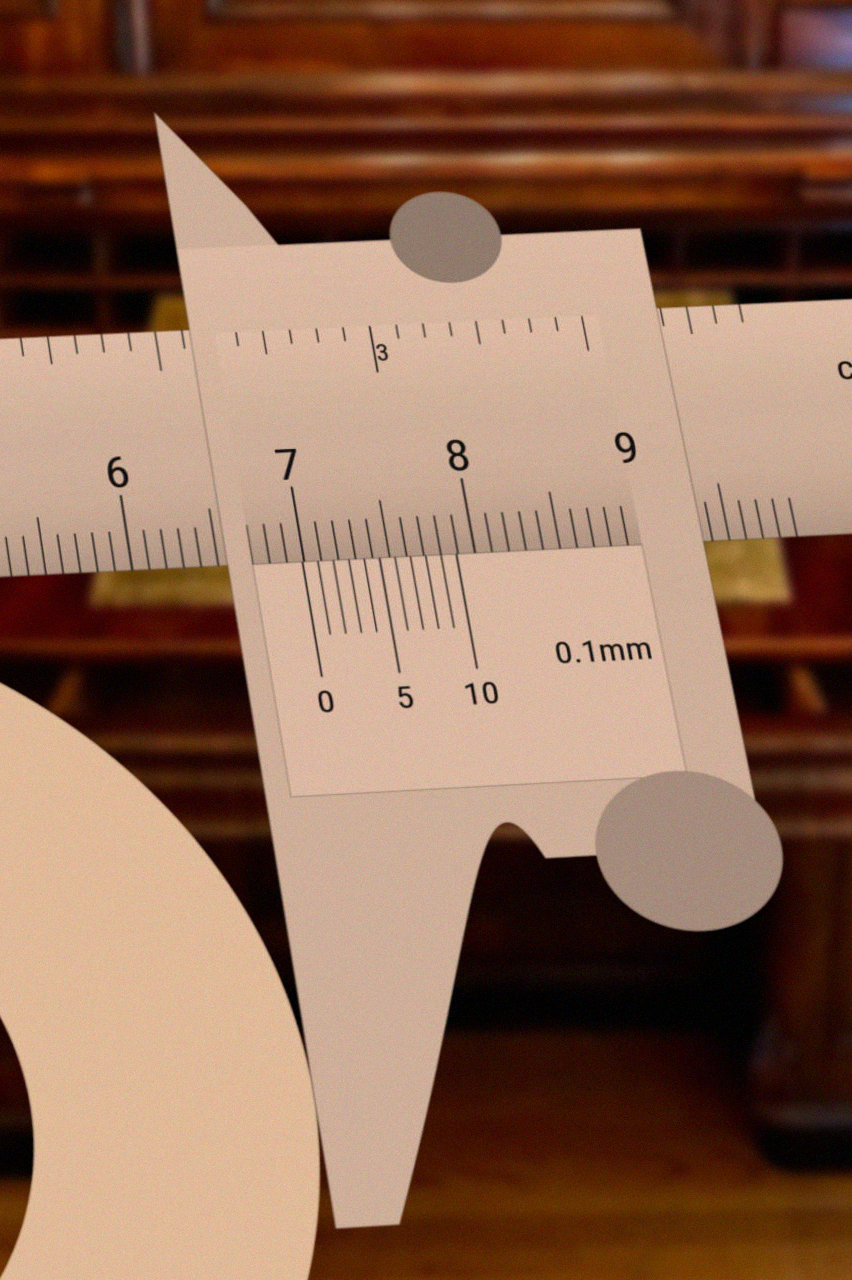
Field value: {"value": 69.9, "unit": "mm"}
